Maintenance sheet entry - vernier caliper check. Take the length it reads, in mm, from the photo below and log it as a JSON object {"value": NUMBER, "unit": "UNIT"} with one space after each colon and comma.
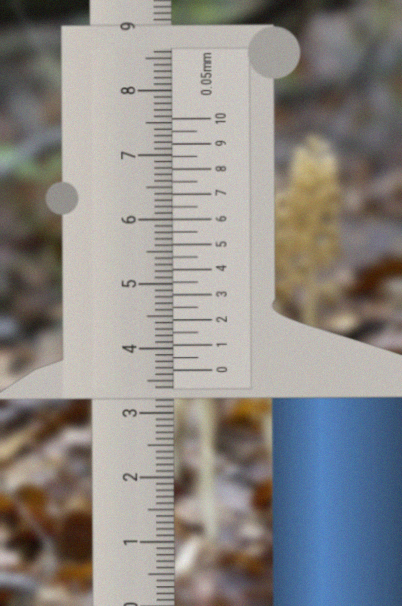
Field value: {"value": 36.6, "unit": "mm"}
